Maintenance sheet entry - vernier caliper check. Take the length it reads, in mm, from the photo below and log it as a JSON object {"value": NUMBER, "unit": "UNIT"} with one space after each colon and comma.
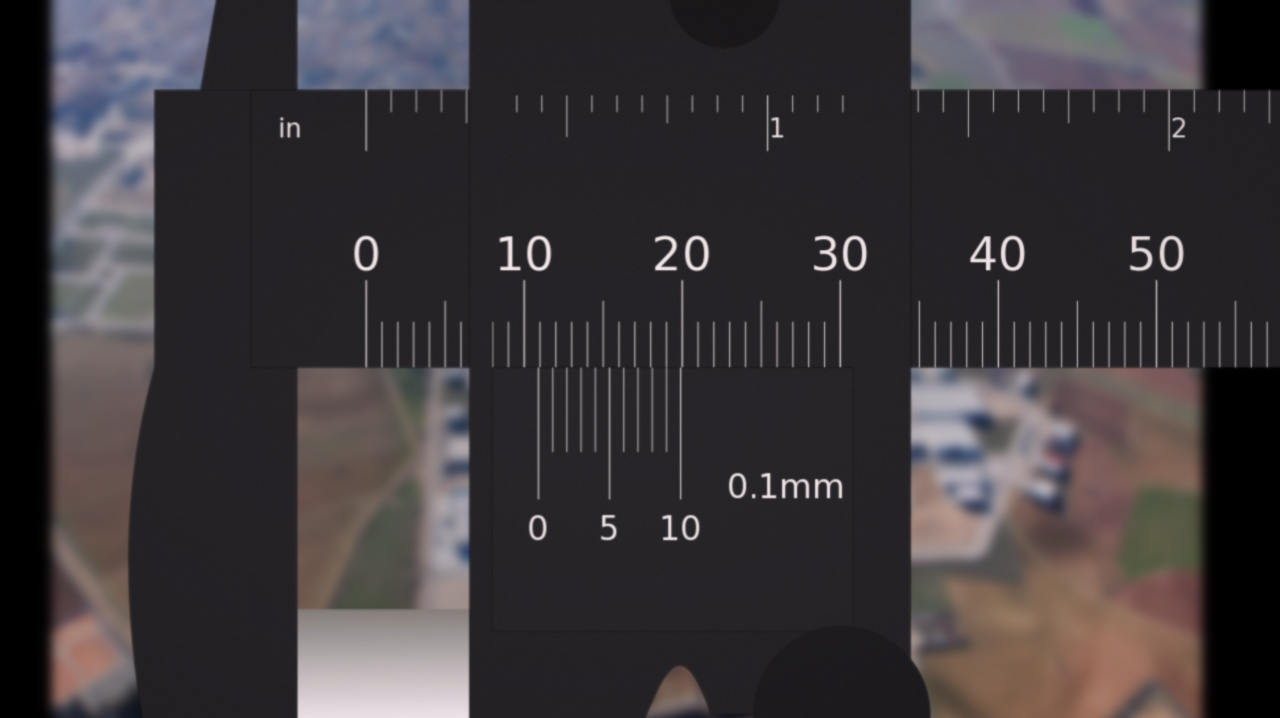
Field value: {"value": 10.9, "unit": "mm"}
